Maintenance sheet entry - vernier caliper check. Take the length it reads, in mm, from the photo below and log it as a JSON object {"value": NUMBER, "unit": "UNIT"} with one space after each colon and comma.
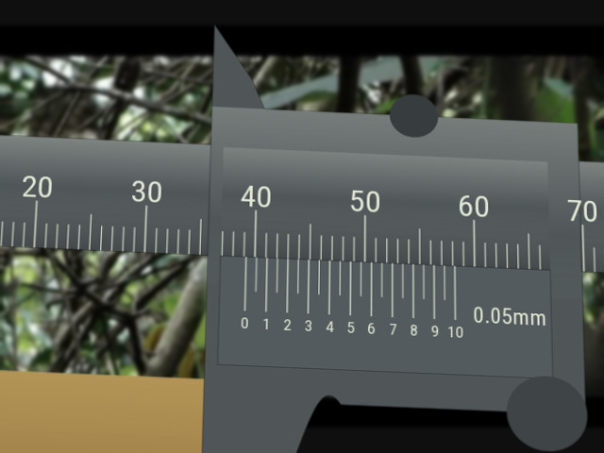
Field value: {"value": 39.2, "unit": "mm"}
